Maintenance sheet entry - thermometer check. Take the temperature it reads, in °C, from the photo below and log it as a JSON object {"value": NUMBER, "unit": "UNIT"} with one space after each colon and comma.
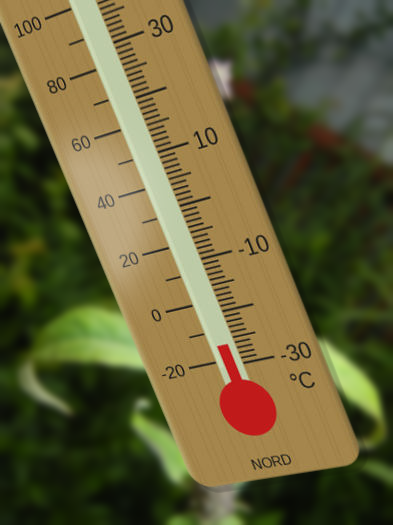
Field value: {"value": -26, "unit": "°C"}
